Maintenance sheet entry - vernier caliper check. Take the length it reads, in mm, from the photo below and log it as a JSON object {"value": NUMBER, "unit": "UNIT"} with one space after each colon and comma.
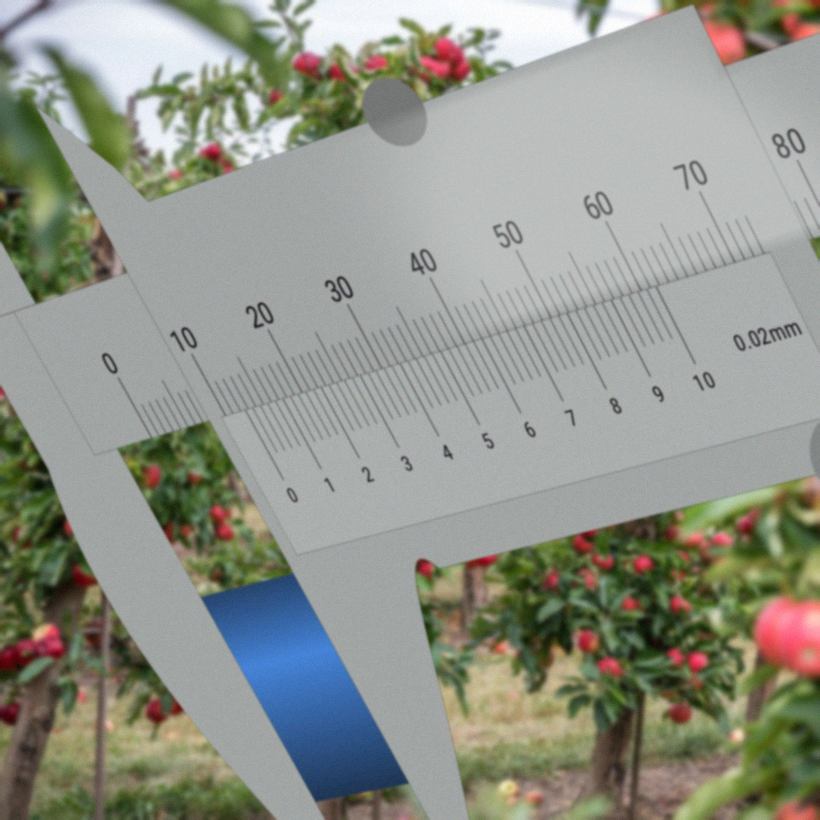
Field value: {"value": 12.6, "unit": "mm"}
